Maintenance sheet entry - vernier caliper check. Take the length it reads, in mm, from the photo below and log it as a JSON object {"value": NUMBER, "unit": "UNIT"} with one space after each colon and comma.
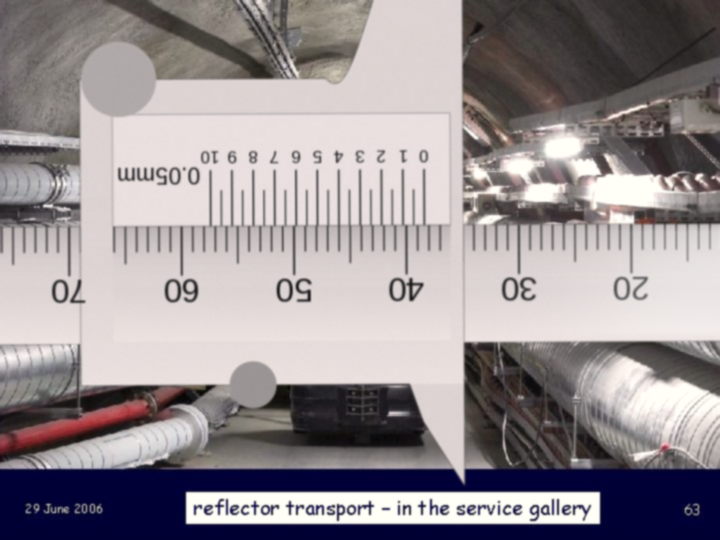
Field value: {"value": 38.4, "unit": "mm"}
